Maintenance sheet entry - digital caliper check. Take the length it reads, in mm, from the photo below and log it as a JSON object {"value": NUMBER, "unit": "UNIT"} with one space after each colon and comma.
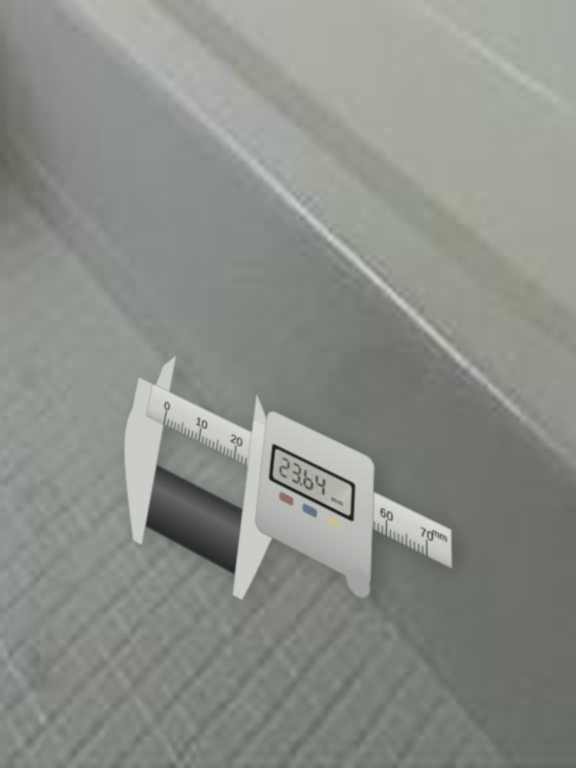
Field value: {"value": 23.64, "unit": "mm"}
